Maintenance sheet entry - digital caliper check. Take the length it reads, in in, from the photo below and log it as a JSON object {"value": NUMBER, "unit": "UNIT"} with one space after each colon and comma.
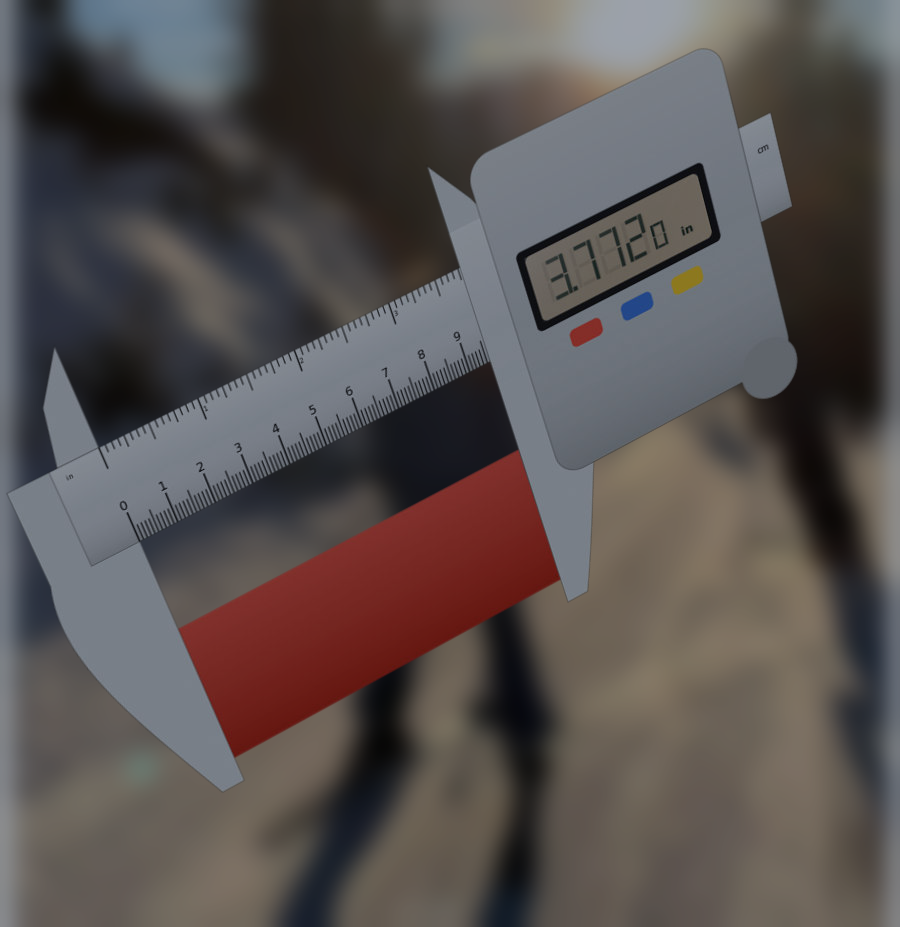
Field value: {"value": 3.7720, "unit": "in"}
